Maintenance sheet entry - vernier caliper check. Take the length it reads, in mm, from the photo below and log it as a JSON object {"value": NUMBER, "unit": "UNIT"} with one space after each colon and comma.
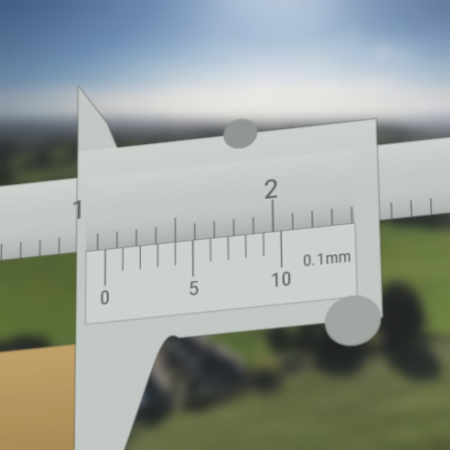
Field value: {"value": 11.4, "unit": "mm"}
